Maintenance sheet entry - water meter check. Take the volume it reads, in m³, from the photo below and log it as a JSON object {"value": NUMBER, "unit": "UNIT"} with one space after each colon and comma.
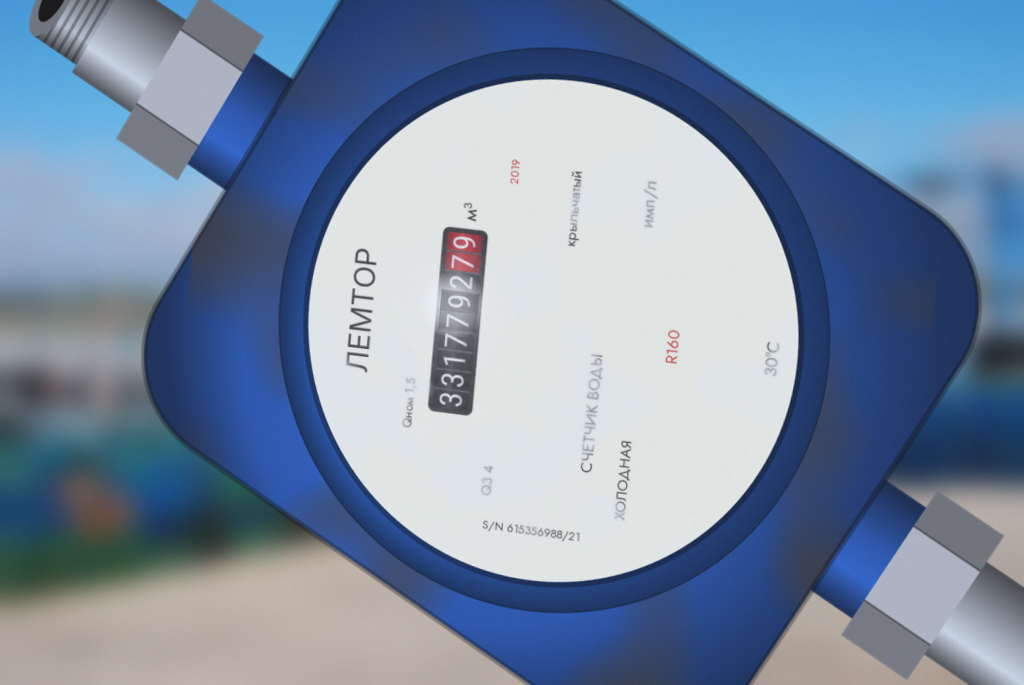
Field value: {"value": 3317792.79, "unit": "m³"}
